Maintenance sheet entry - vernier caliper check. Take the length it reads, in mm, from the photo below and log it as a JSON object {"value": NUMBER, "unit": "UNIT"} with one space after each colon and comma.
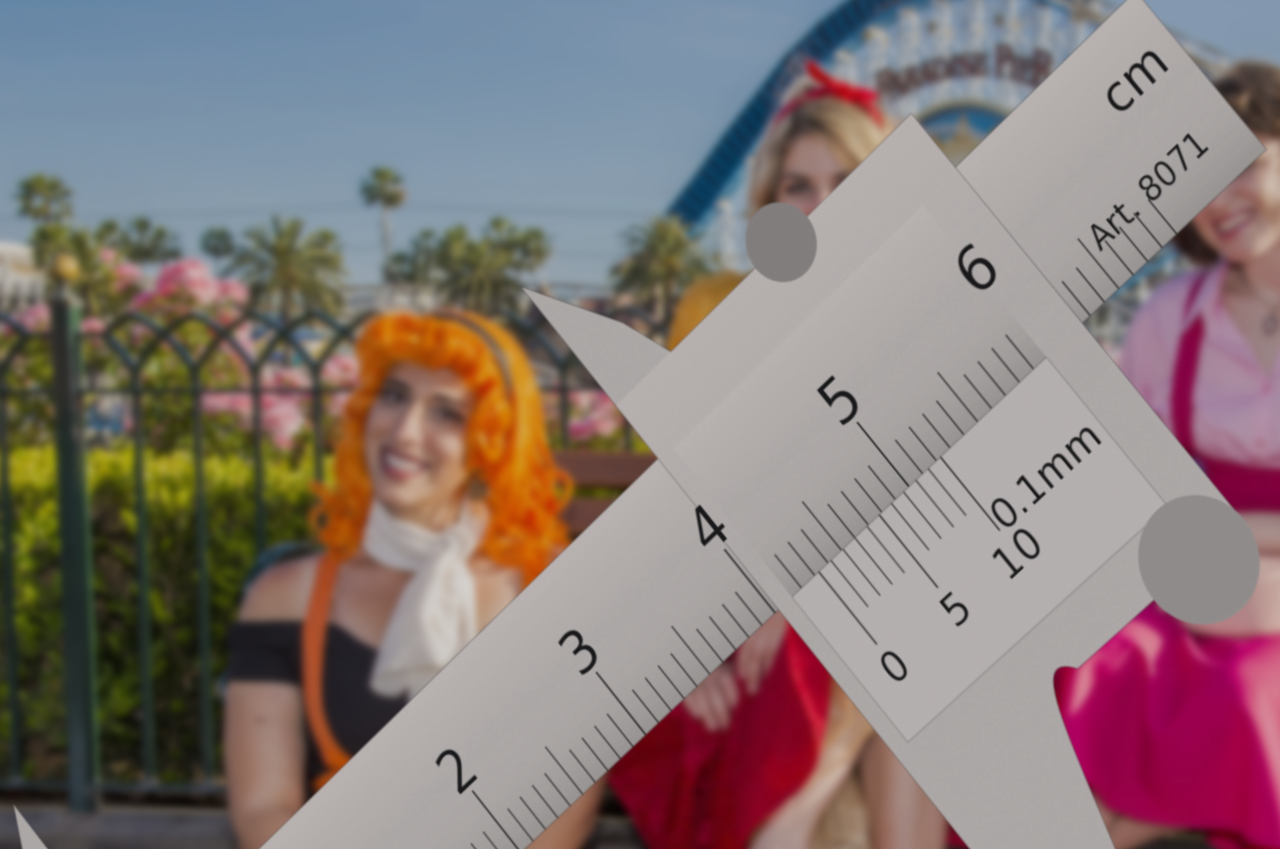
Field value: {"value": 43.3, "unit": "mm"}
